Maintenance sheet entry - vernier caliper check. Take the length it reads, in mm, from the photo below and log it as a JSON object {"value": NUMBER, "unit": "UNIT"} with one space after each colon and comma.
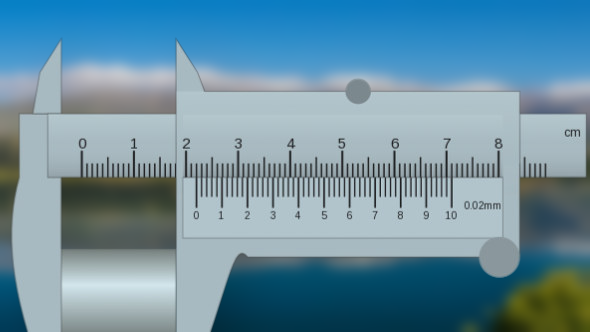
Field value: {"value": 22.0, "unit": "mm"}
